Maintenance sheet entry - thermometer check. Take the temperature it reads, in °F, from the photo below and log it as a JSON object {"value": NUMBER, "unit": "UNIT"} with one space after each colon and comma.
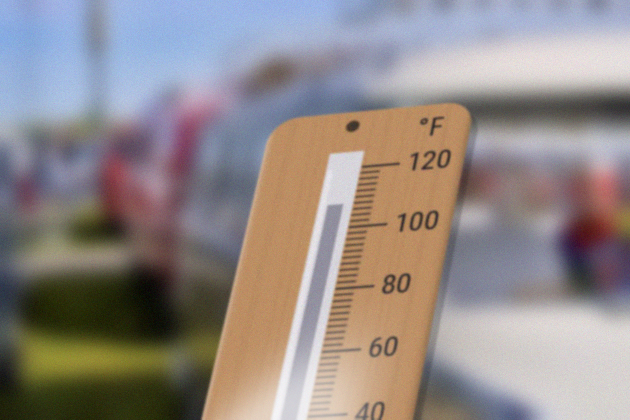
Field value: {"value": 108, "unit": "°F"}
